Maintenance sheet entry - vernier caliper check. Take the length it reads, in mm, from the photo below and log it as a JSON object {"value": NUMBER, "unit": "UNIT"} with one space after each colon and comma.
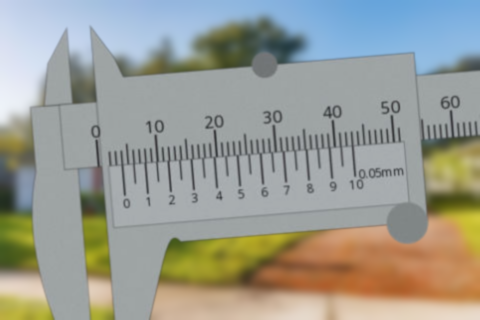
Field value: {"value": 4.0, "unit": "mm"}
